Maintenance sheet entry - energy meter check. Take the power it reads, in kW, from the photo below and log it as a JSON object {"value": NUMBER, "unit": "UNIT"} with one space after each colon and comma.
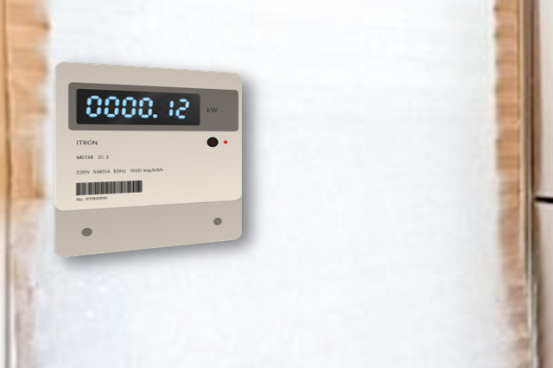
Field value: {"value": 0.12, "unit": "kW"}
